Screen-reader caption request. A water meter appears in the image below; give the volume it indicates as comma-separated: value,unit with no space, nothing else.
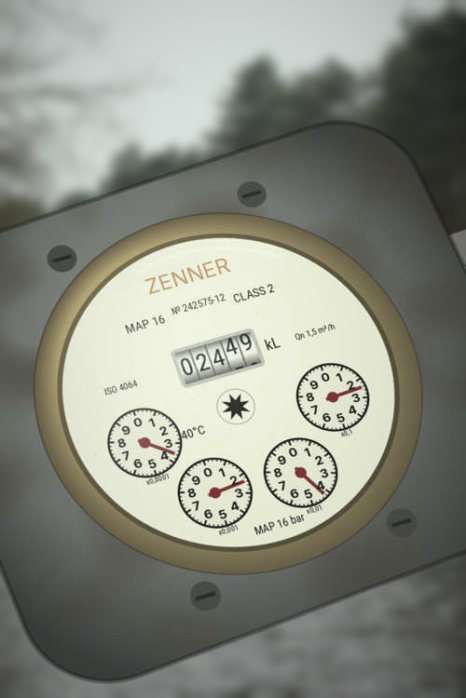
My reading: 2449.2423,kL
